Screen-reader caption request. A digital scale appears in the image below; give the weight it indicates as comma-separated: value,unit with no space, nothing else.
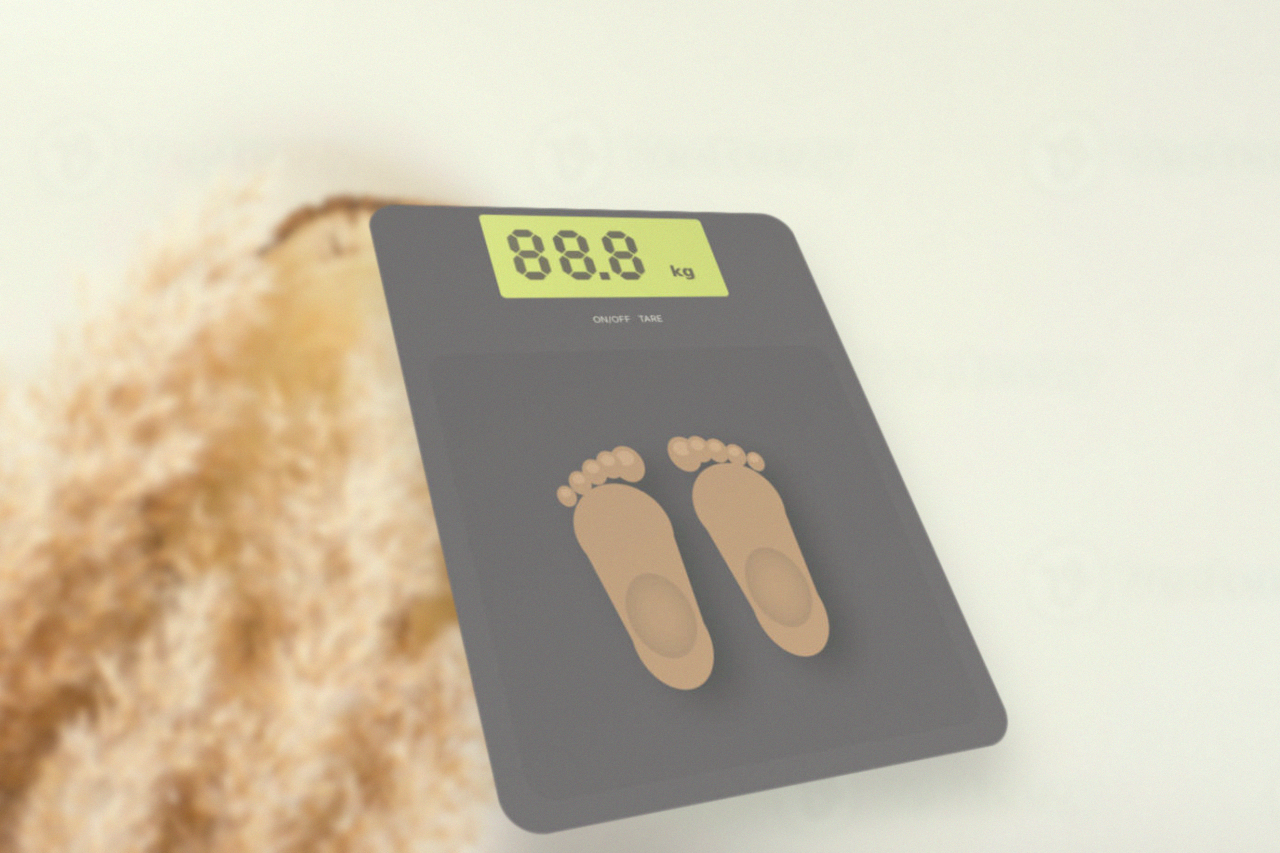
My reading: 88.8,kg
